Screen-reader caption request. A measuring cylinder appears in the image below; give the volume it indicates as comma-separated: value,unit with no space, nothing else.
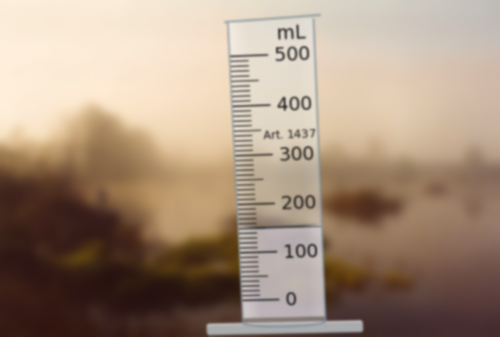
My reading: 150,mL
